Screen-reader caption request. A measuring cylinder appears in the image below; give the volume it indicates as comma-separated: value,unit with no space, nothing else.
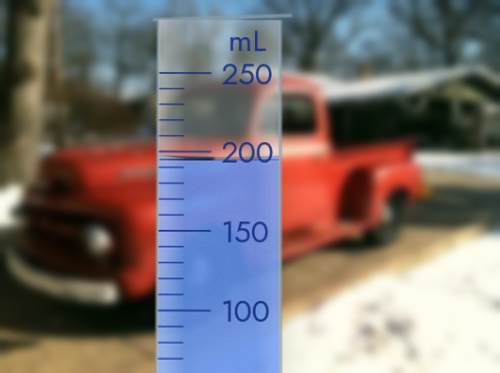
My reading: 195,mL
